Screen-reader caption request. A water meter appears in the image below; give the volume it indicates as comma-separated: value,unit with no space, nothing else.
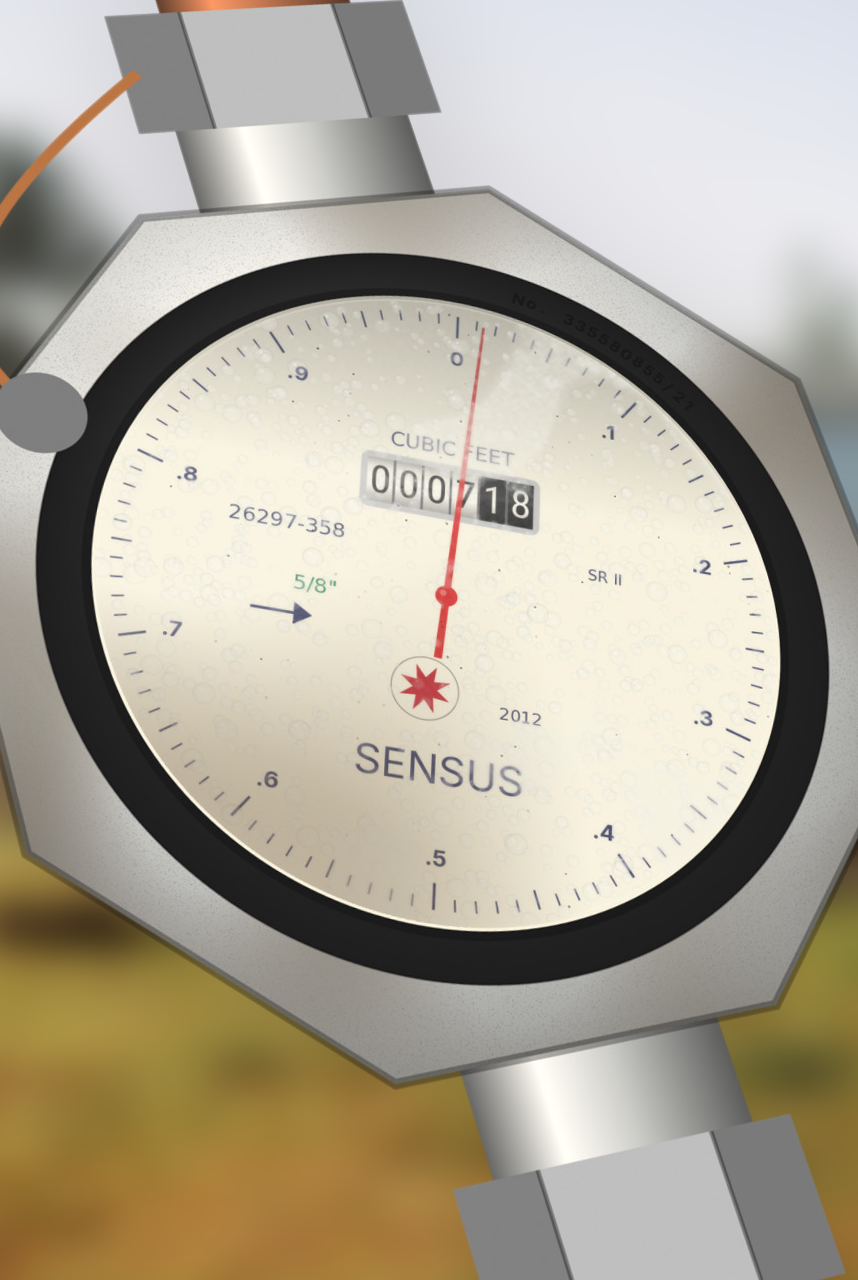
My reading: 718.01,ft³
